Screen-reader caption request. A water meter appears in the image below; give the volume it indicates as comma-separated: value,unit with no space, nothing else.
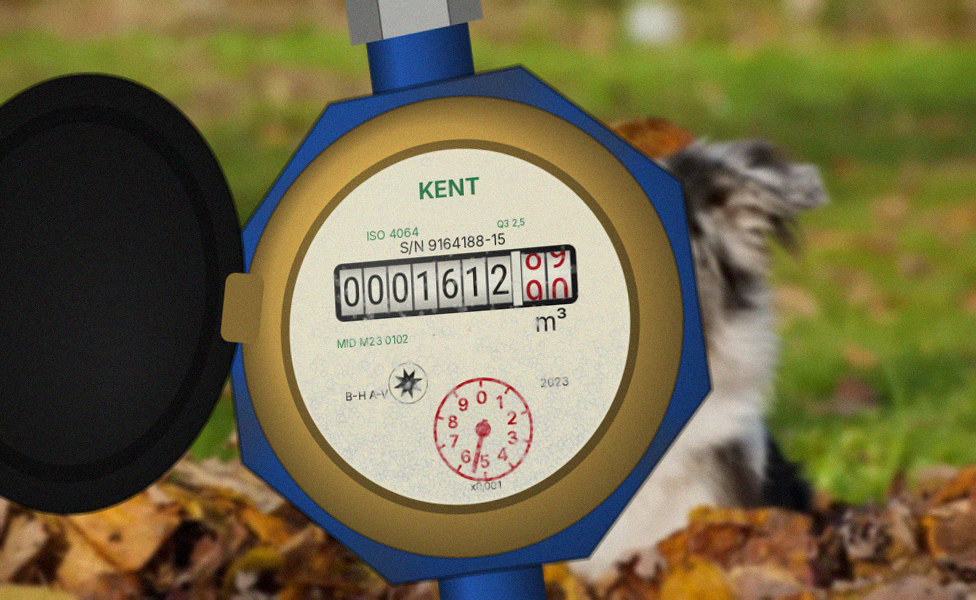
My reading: 1612.895,m³
